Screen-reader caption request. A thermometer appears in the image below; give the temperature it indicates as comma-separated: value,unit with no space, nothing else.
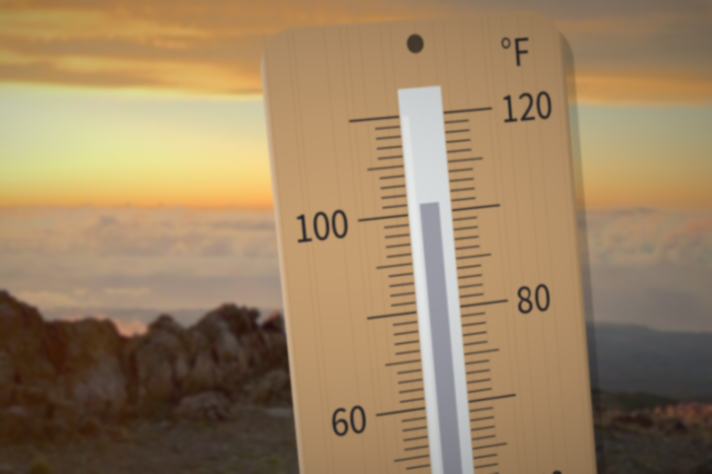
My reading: 102,°F
